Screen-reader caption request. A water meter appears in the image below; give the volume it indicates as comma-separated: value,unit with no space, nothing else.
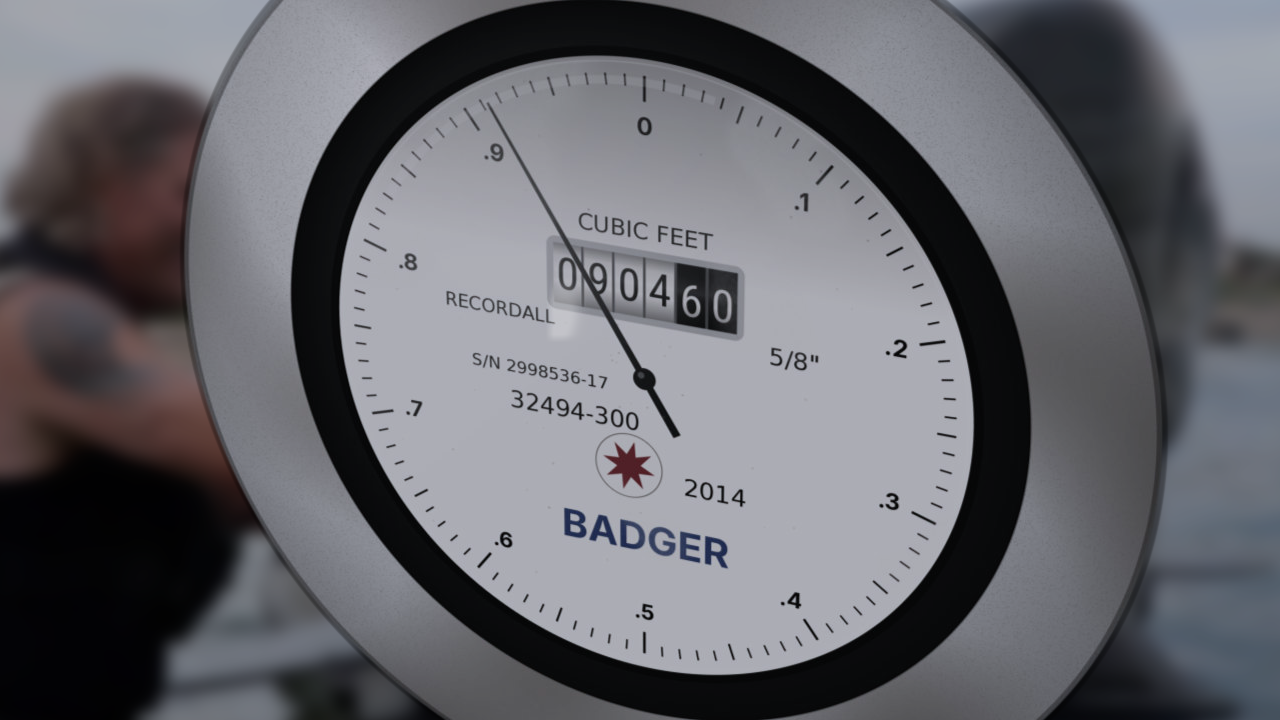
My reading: 90459.91,ft³
